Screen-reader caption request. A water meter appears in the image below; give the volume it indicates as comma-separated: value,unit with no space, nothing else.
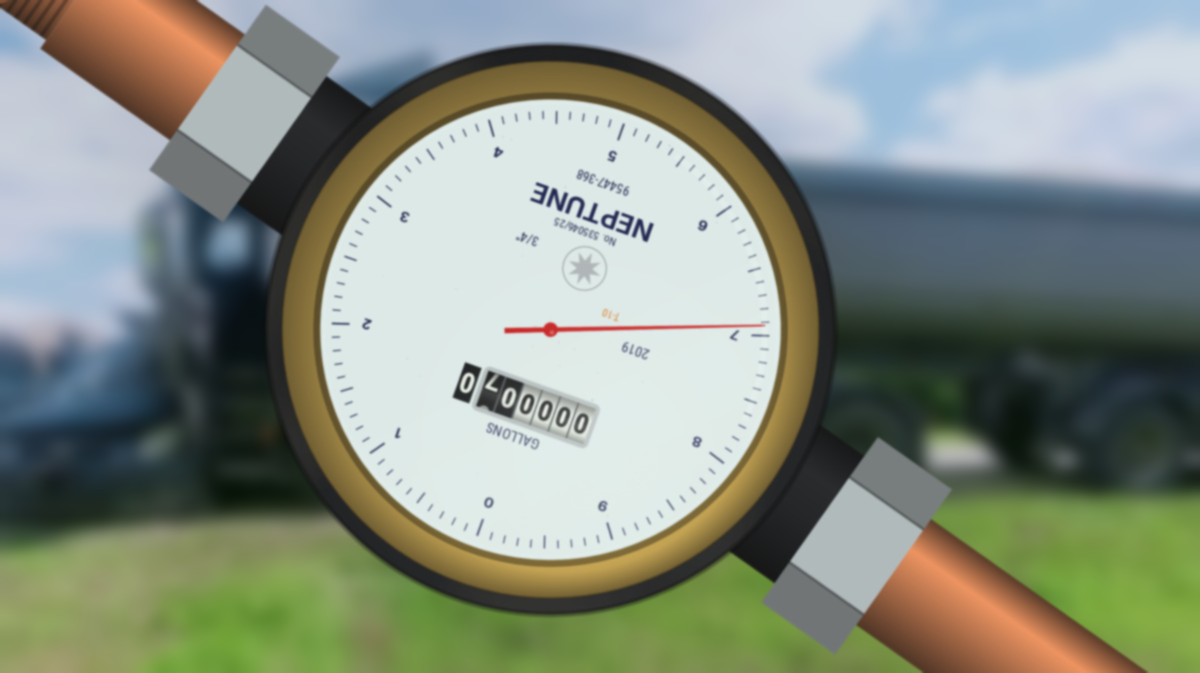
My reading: 66.9,gal
